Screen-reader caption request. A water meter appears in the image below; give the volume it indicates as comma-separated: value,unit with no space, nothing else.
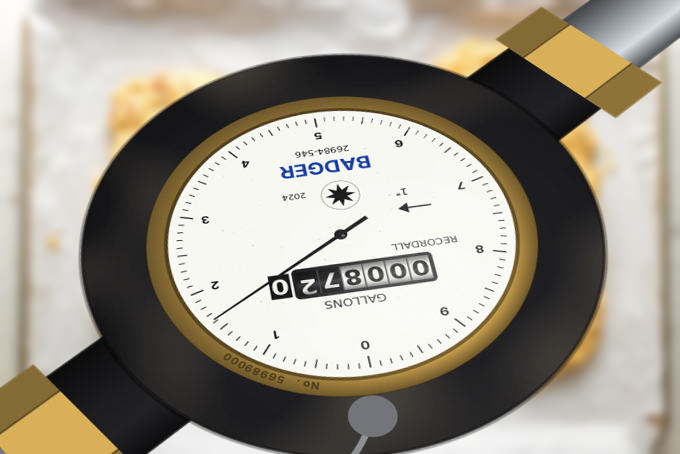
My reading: 8721.6,gal
